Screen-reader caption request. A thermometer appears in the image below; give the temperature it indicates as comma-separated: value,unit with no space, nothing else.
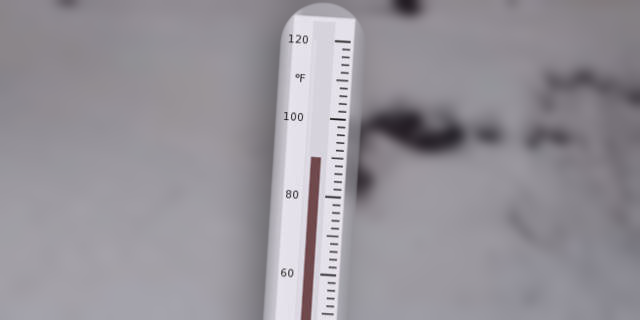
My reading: 90,°F
